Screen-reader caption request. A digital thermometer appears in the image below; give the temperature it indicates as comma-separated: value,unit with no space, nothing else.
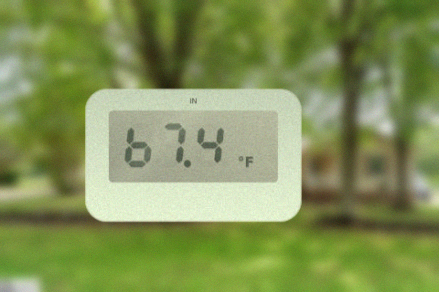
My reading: 67.4,°F
